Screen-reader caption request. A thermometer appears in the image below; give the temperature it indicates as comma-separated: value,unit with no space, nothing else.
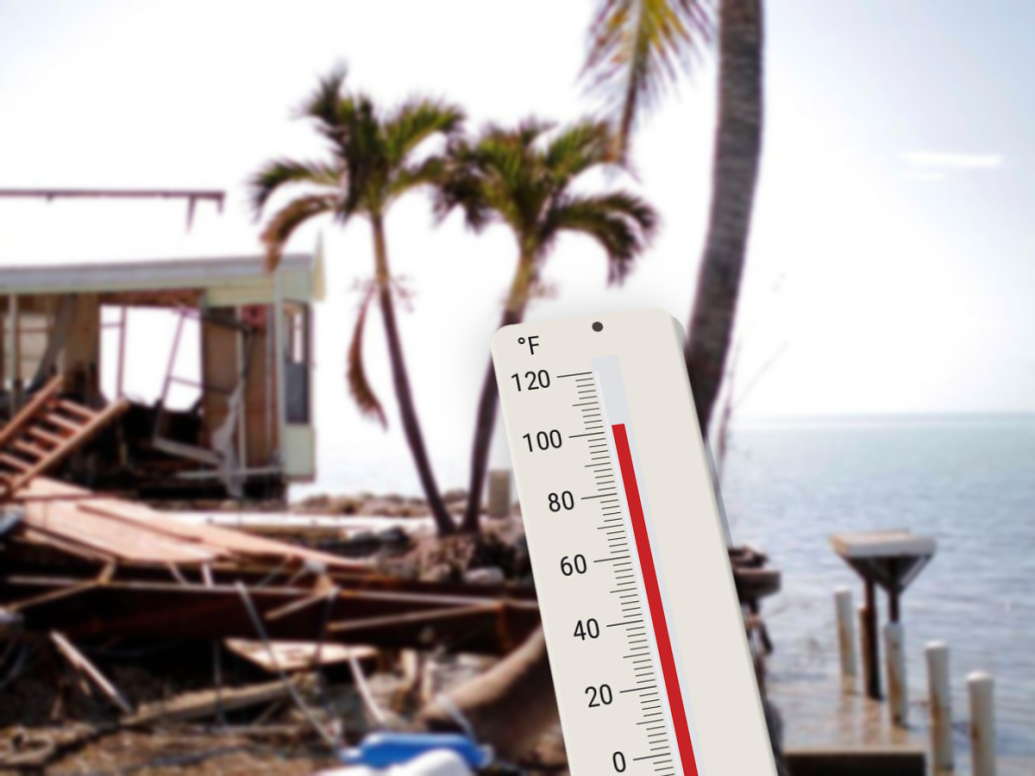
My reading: 102,°F
